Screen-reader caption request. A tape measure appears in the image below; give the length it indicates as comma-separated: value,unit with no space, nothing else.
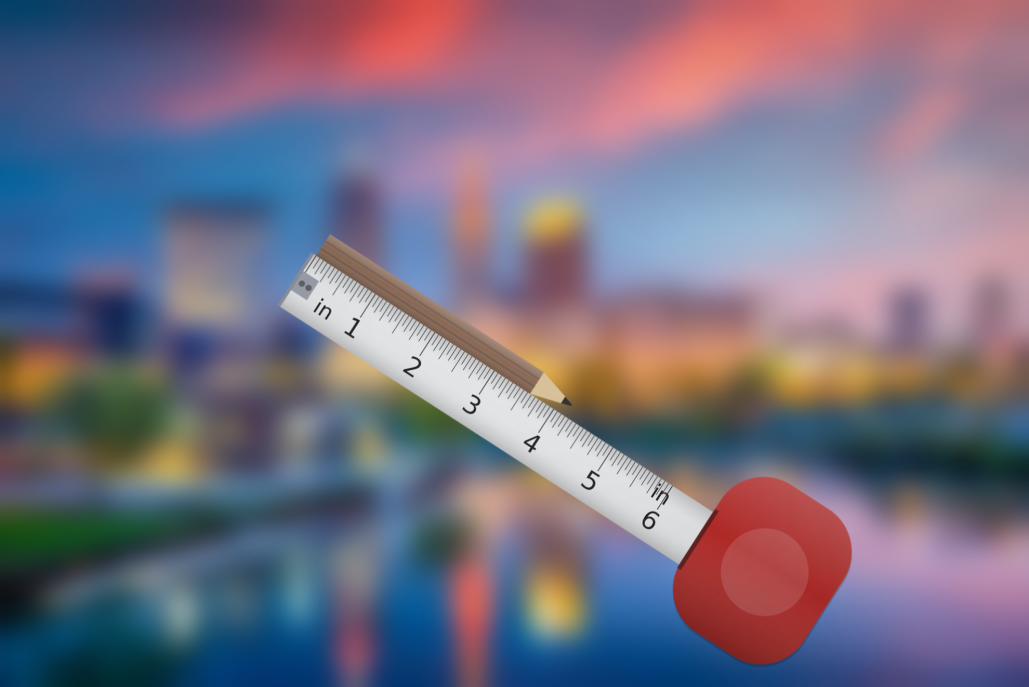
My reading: 4.1875,in
